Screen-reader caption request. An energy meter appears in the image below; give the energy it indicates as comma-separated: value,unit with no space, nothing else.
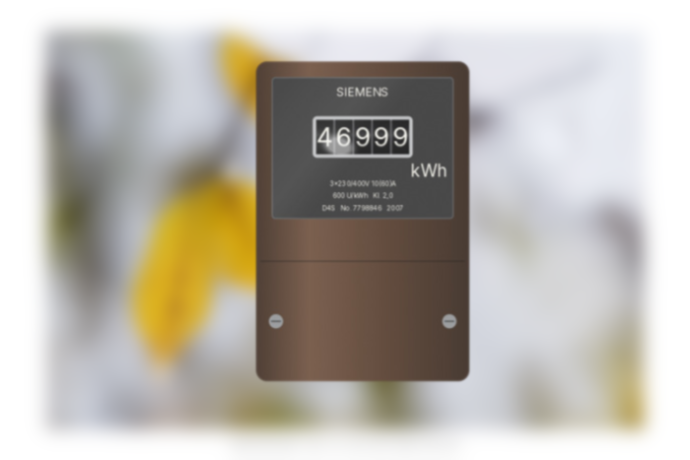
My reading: 46999,kWh
